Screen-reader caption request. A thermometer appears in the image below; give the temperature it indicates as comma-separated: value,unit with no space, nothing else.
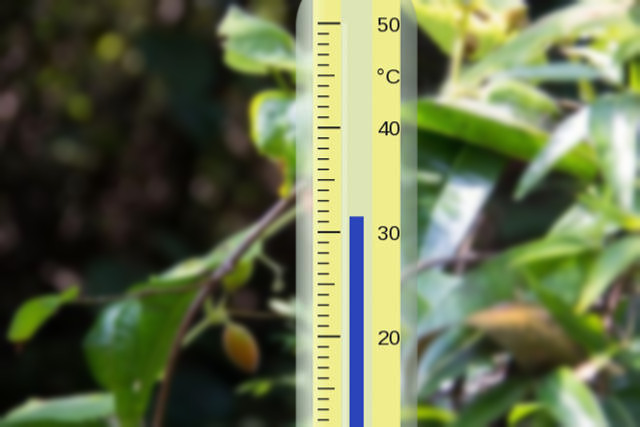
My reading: 31.5,°C
